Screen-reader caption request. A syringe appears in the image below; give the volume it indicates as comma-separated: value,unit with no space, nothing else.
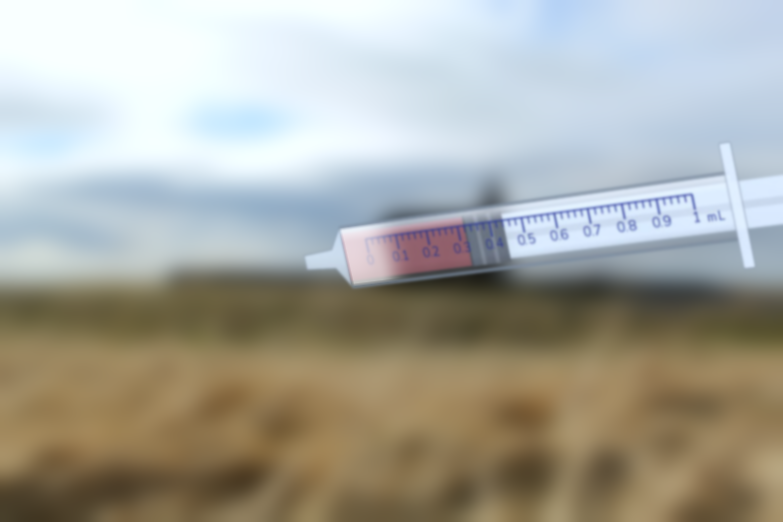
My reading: 0.32,mL
